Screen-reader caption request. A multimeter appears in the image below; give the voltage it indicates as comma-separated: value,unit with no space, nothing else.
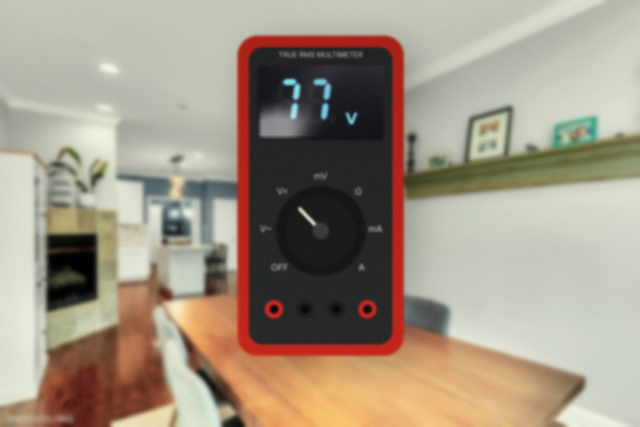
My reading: 77,V
